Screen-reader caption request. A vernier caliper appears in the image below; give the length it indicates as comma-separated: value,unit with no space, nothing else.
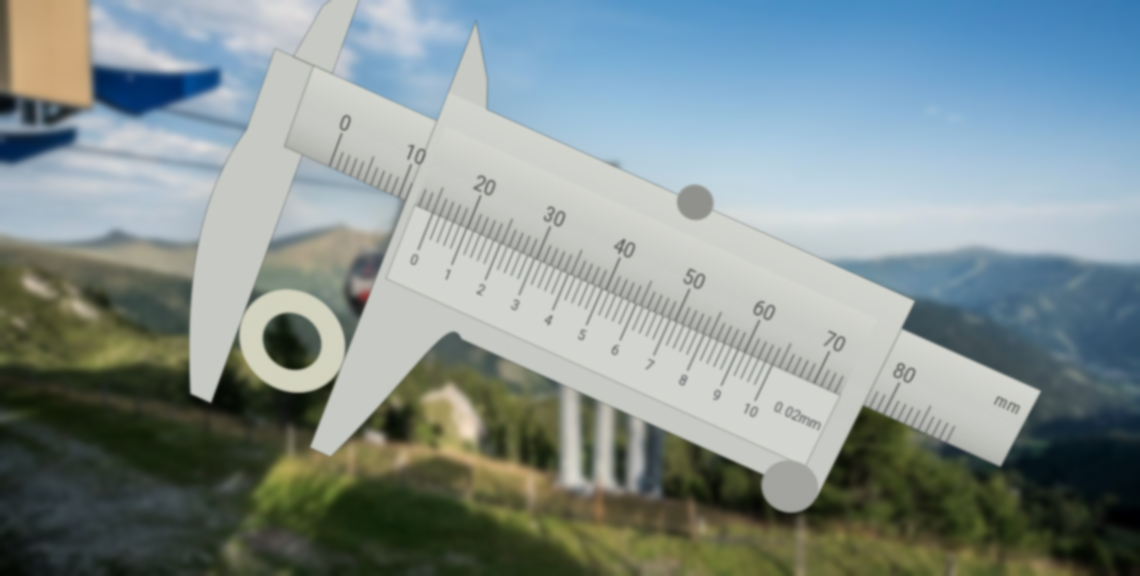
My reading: 15.0,mm
